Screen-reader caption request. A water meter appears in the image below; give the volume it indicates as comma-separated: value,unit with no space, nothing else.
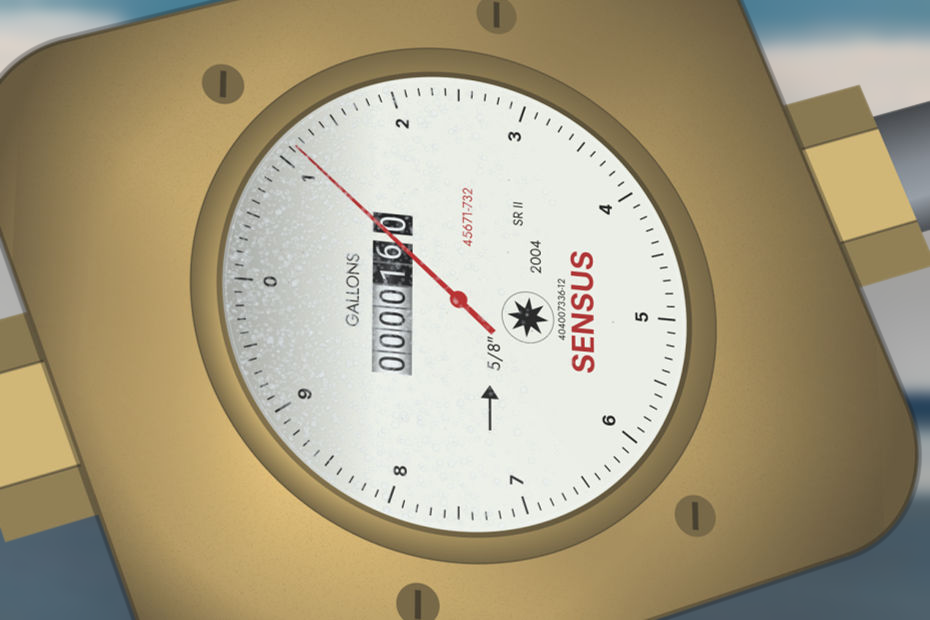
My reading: 161.1,gal
